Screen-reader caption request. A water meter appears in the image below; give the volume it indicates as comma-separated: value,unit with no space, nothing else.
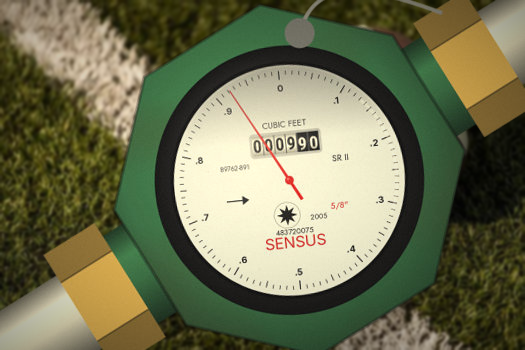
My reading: 989.92,ft³
